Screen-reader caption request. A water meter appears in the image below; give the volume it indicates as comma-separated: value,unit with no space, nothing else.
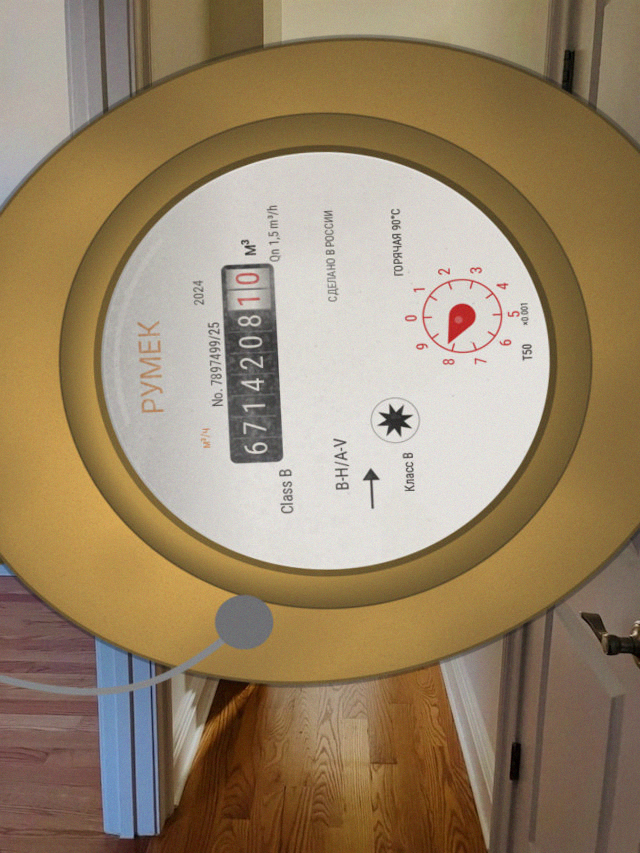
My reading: 6714208.108,m³
